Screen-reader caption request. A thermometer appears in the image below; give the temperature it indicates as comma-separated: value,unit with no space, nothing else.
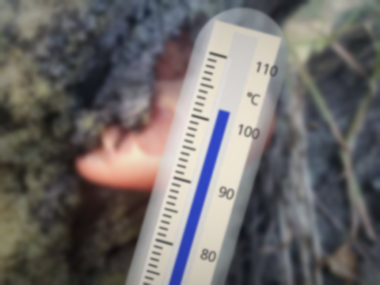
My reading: 102,°C
